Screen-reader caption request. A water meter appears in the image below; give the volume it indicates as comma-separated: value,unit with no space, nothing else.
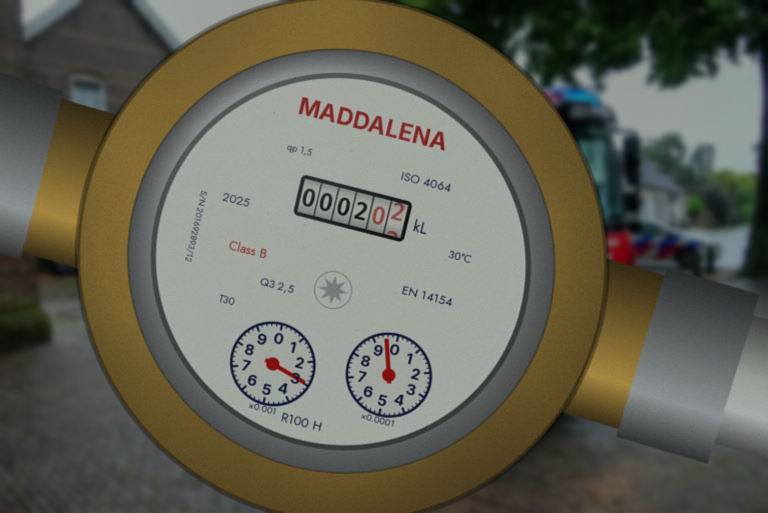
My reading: 2.0229,kL
